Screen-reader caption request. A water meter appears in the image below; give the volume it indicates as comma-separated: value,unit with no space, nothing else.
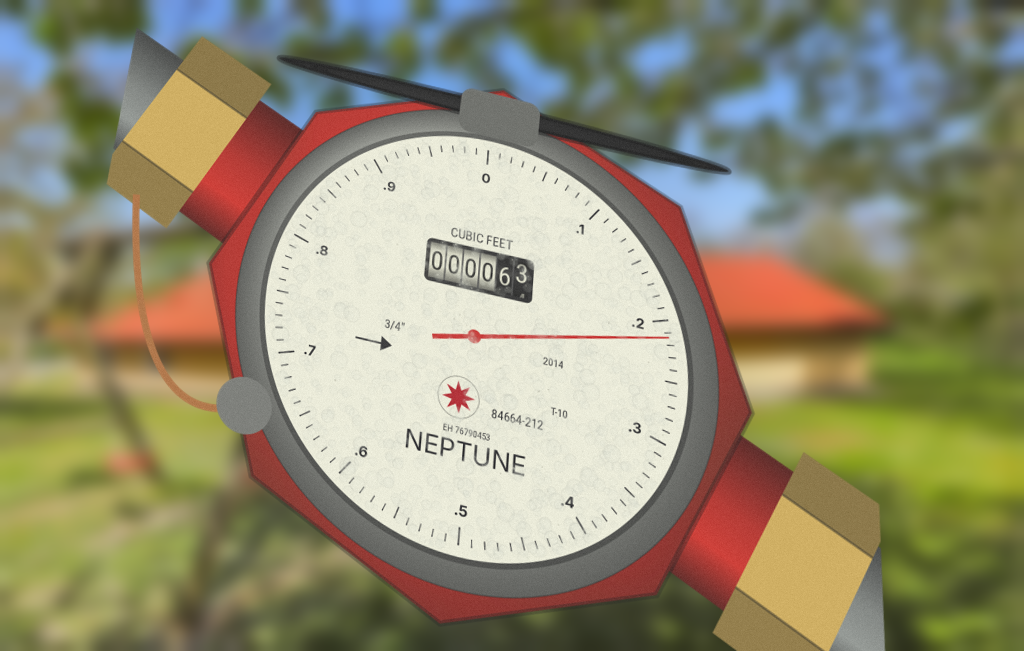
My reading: 63.21,ft³
